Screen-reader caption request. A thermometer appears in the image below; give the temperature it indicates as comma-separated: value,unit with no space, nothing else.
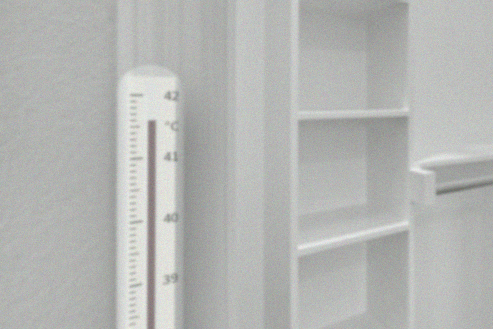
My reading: 41.6,°C
